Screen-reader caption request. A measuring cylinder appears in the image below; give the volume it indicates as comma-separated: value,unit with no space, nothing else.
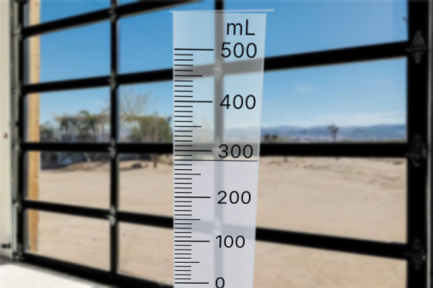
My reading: 280,mL
